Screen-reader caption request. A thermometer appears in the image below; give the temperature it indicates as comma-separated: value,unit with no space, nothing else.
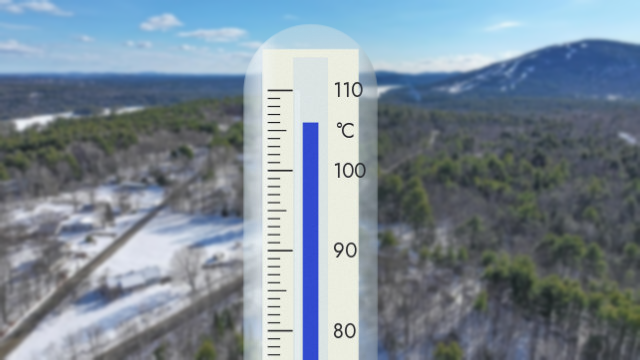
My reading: 106,°C
